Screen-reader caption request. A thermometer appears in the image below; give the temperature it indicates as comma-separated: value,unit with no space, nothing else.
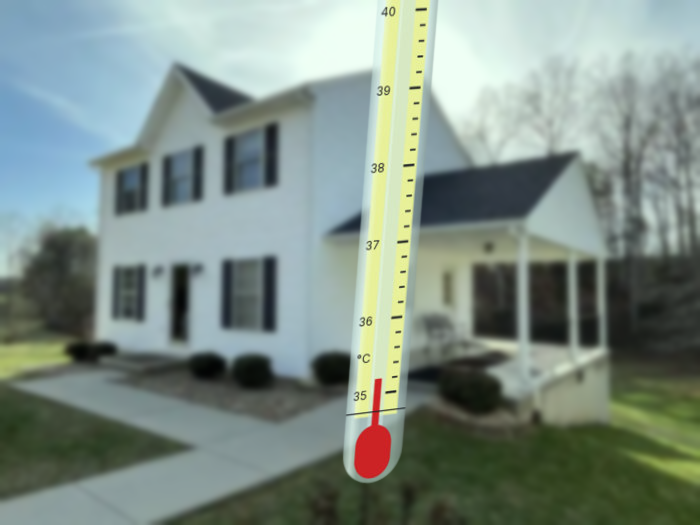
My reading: 35.2,°C
